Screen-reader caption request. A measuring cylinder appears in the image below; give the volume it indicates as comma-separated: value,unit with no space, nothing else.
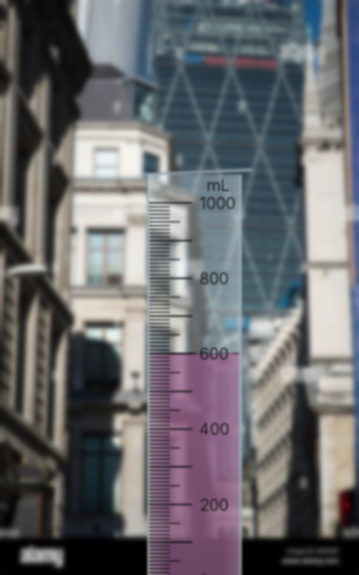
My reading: 600,mL
